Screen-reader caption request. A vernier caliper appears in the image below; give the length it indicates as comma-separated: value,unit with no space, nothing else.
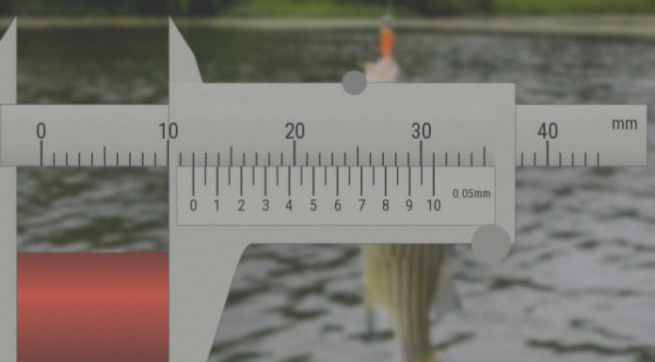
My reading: 12.0,mm
